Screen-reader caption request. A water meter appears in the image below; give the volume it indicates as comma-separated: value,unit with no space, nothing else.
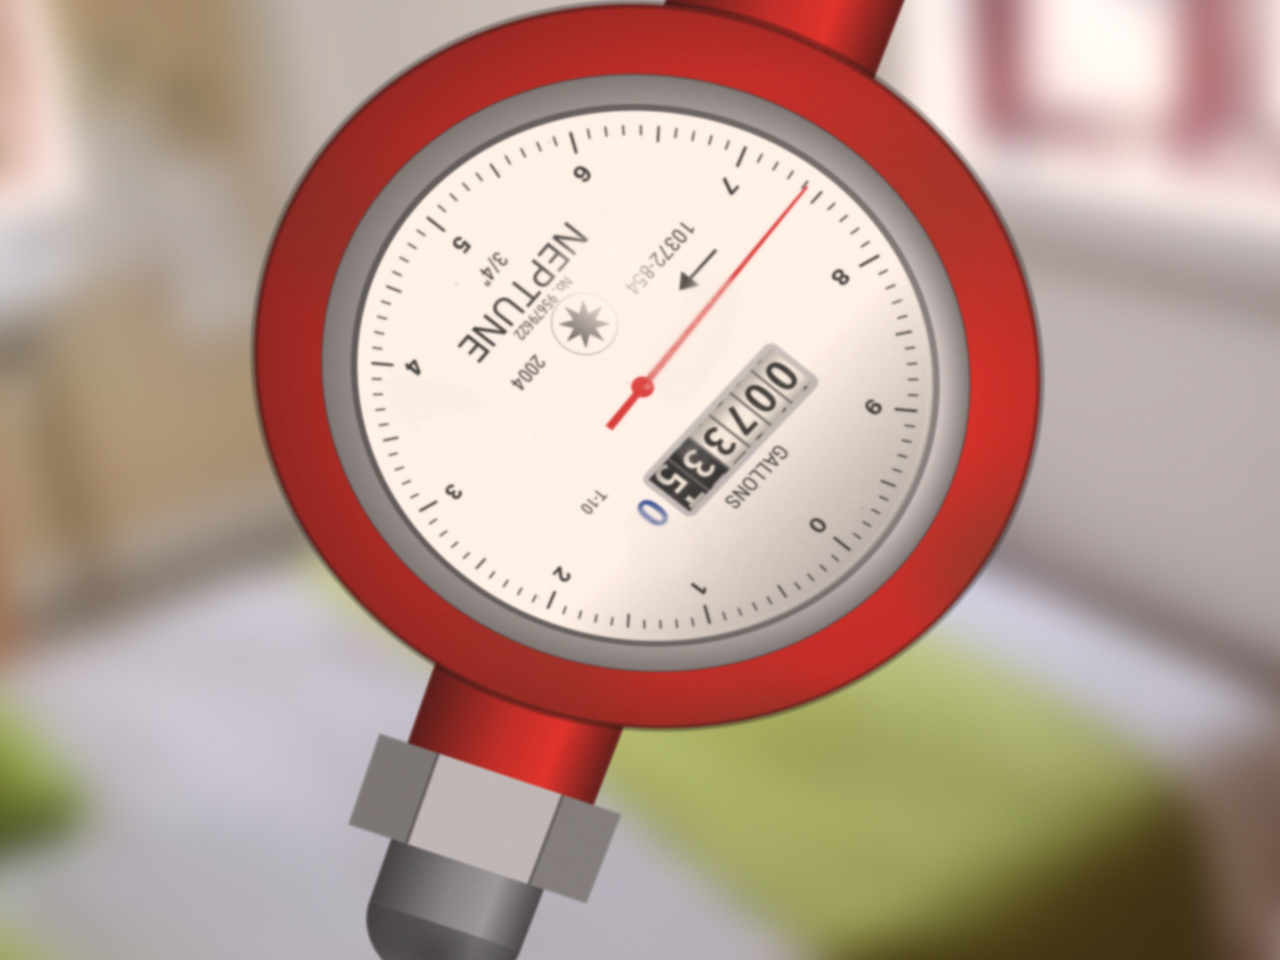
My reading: 73347.4,gal
